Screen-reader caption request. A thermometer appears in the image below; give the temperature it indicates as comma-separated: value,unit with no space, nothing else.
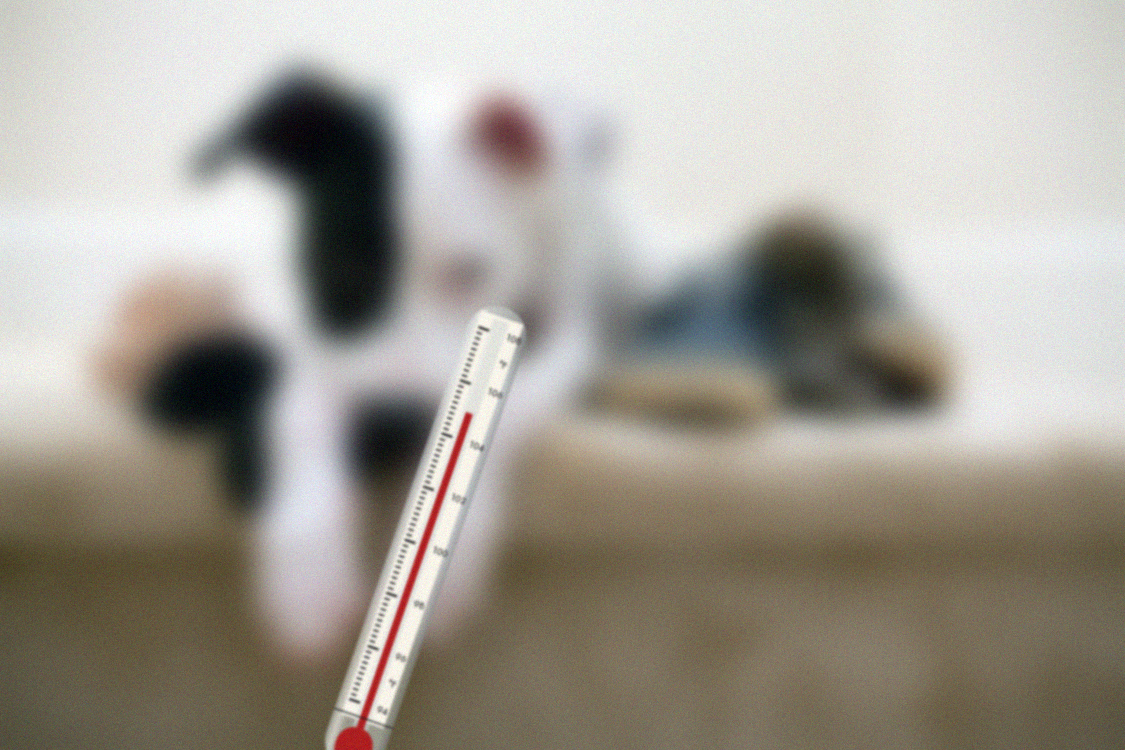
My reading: 105,°F
